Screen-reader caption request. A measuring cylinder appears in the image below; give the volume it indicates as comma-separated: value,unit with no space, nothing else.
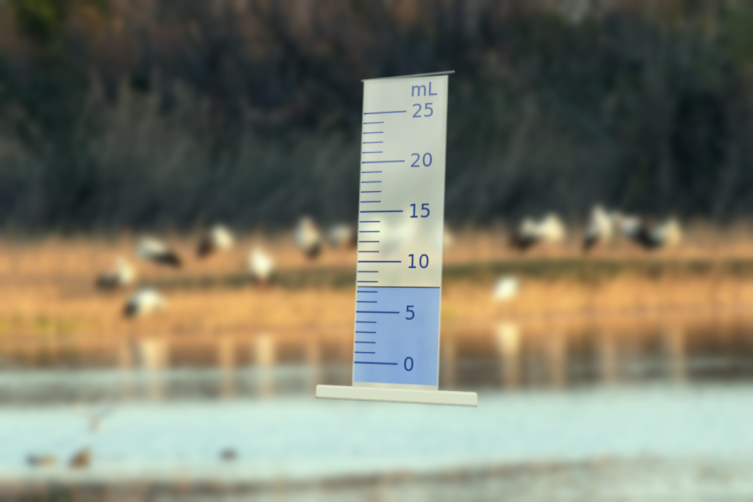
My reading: 7.5,mL
